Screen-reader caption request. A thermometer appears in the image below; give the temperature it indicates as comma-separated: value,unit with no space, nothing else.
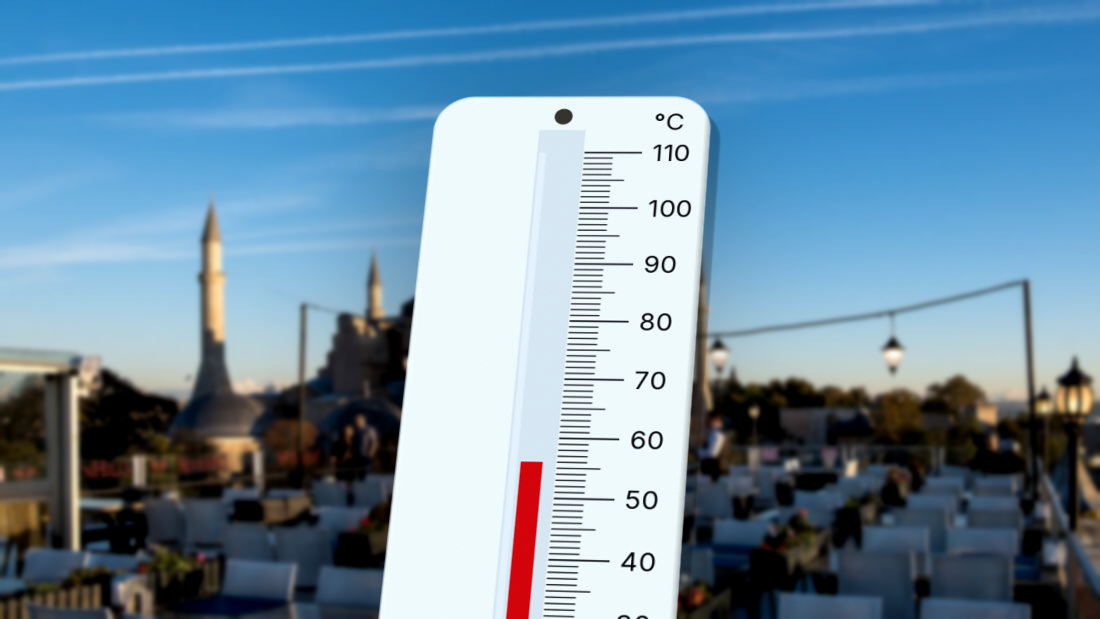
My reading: 56,°C
